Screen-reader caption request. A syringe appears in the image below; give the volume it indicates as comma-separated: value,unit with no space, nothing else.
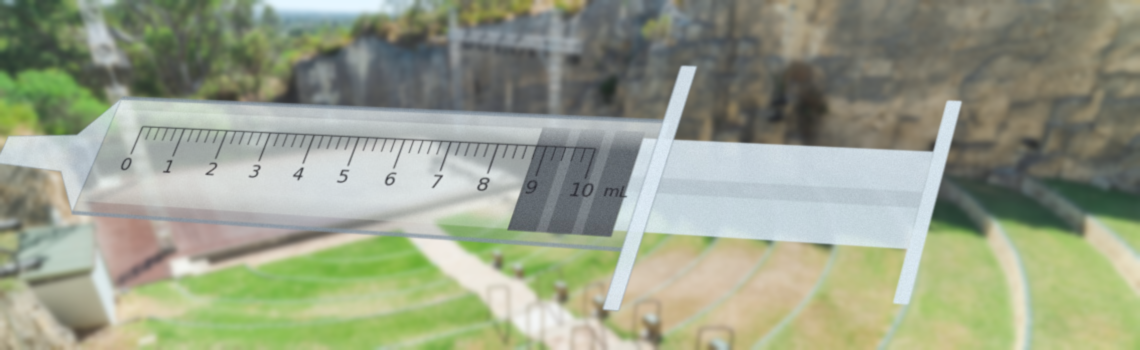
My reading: 8.8,mL
